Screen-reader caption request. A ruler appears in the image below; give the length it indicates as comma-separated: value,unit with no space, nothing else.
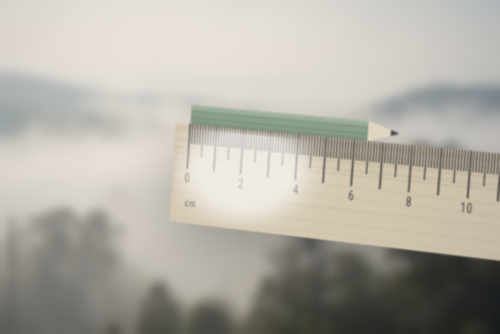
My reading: 7.5,cm
